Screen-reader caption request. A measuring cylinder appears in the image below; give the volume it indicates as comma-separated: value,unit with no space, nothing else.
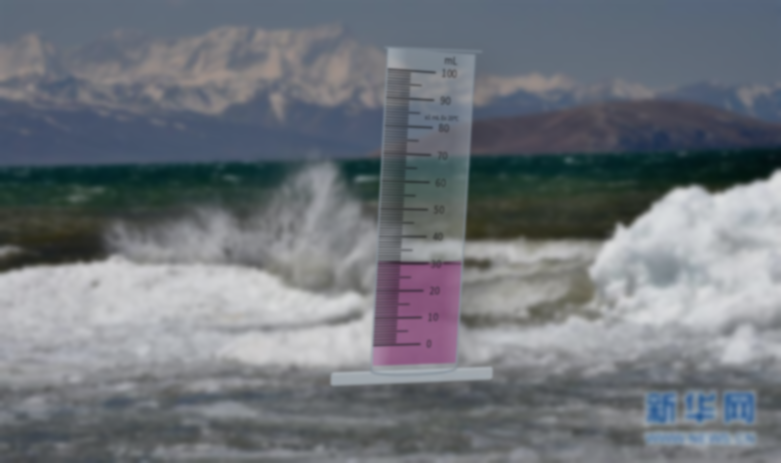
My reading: 30,mL
